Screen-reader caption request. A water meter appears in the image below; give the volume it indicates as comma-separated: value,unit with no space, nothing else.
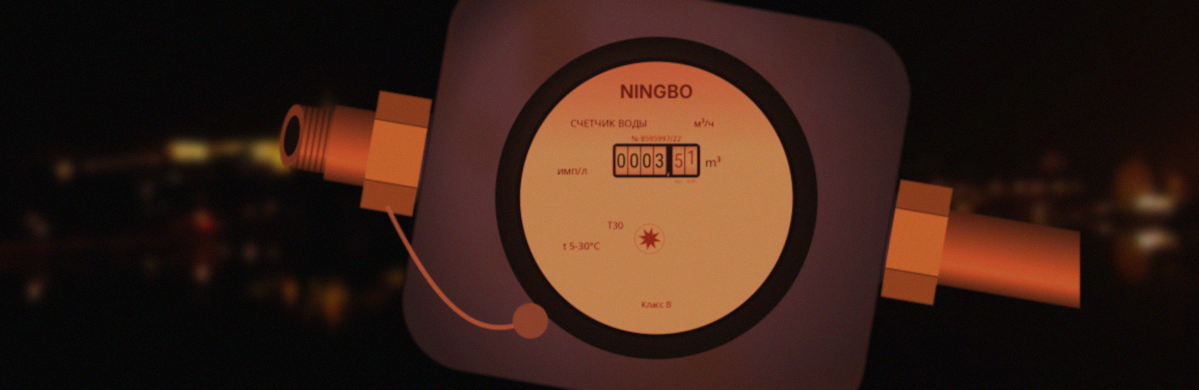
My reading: 3.51,m³
